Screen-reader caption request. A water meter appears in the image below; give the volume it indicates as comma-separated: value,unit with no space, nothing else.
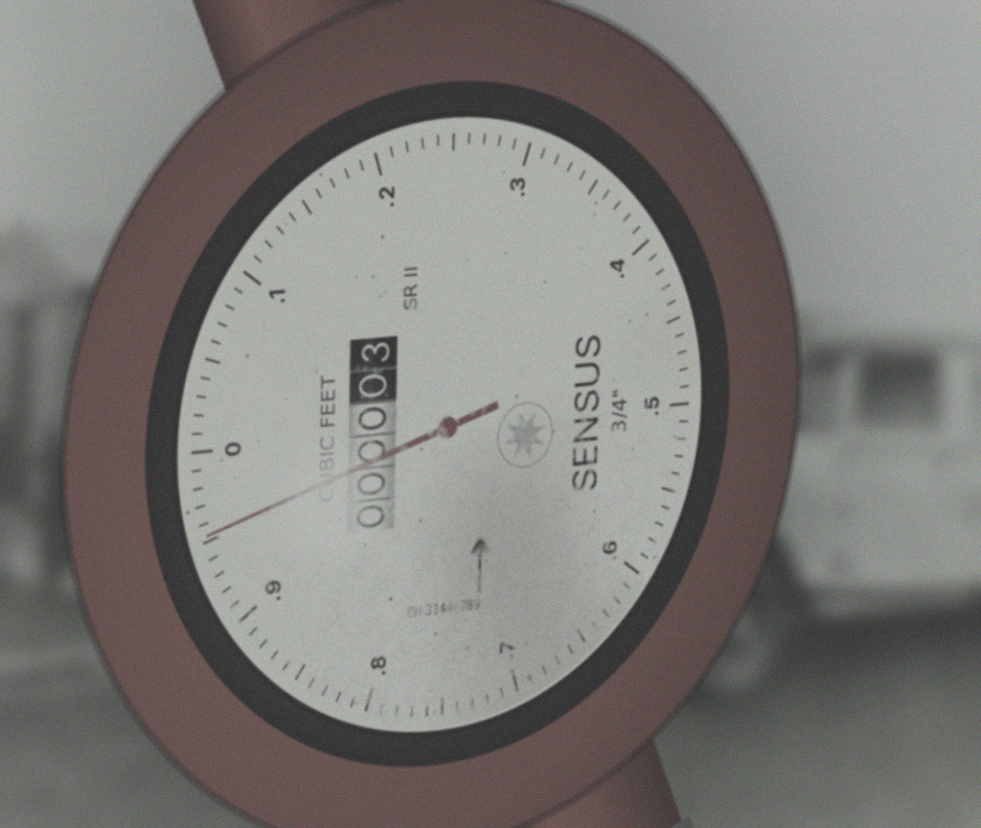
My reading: 2.95,ft³
